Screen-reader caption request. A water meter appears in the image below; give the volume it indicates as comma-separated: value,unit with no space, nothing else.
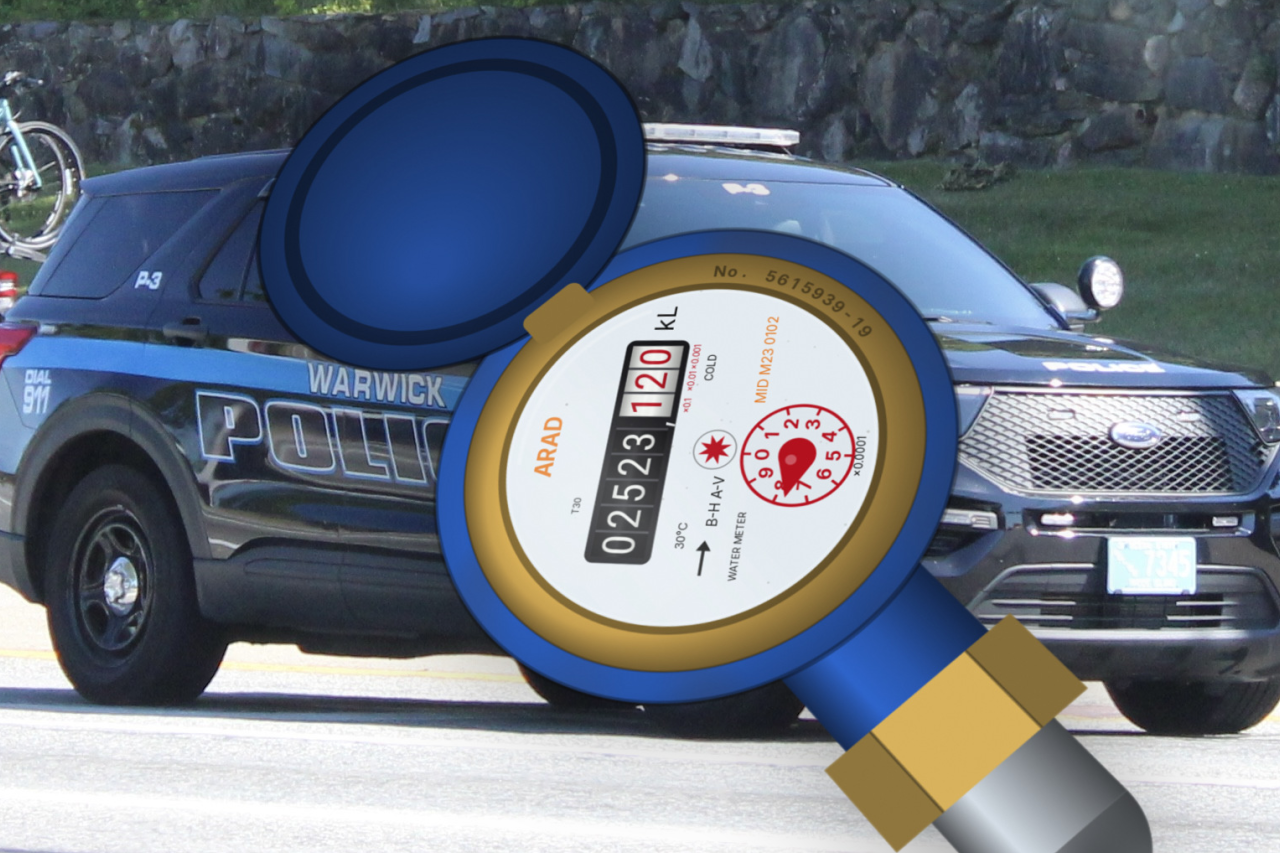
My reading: 2523.1207,kL
